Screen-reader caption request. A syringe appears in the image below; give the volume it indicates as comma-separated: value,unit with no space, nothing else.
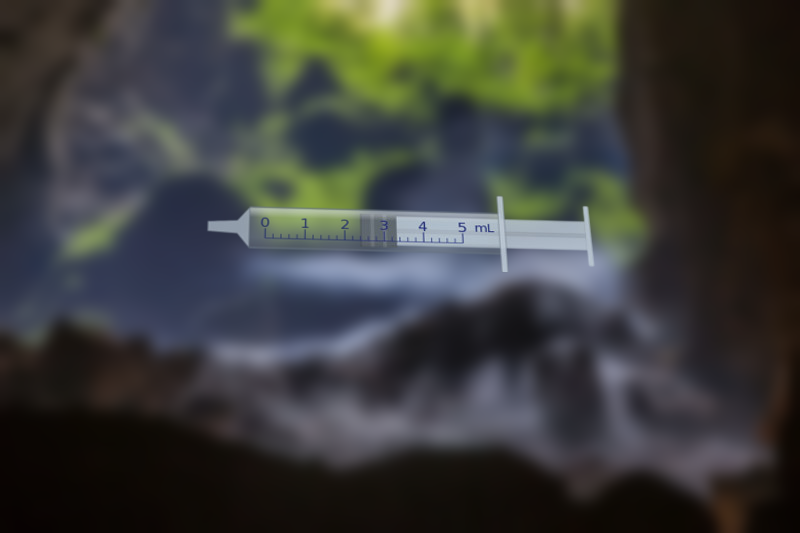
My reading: 2.4,mL
